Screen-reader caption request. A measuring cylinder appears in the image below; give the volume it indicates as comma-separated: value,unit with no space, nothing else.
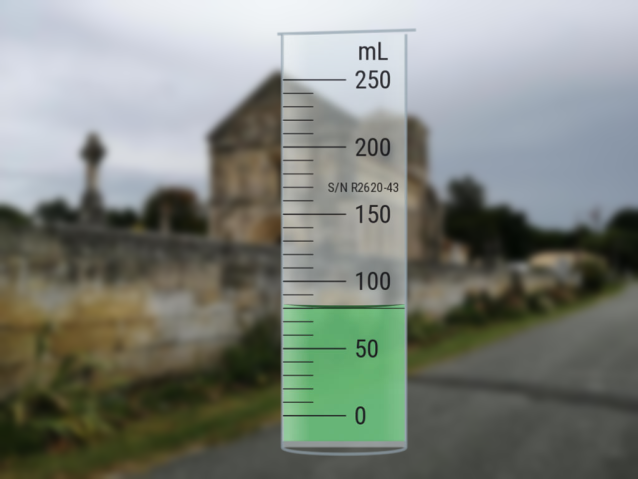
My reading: 80,mL
